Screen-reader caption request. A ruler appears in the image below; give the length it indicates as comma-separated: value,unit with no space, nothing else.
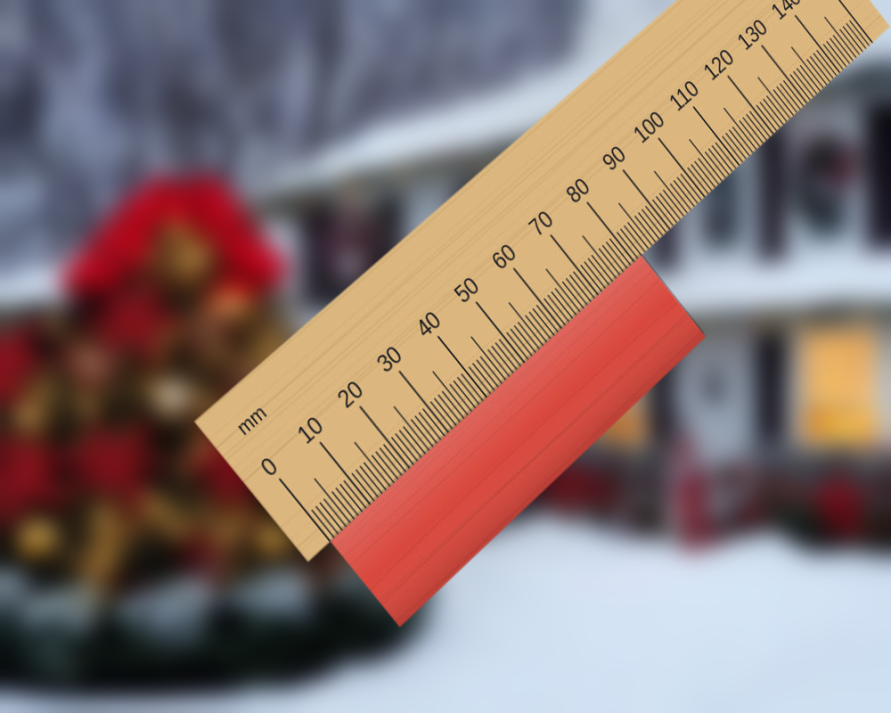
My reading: 82,mm
